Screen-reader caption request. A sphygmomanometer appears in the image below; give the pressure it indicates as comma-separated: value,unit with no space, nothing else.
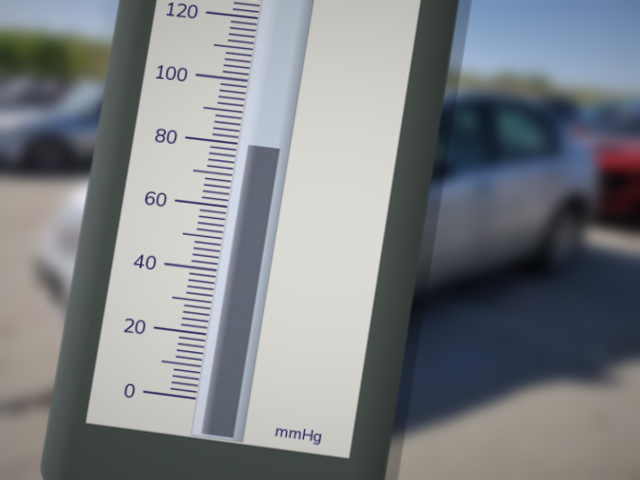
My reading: 80,mmHg
